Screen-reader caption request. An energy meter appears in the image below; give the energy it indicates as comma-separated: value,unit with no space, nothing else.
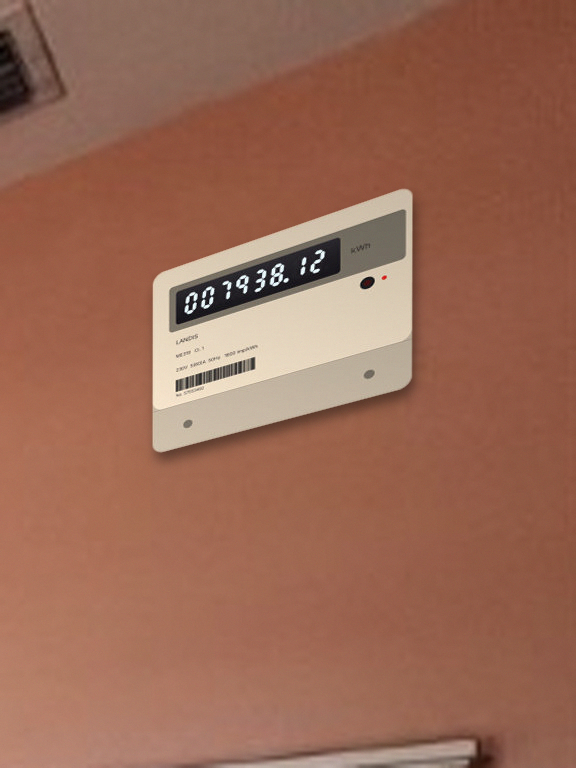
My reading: 7938.12,kWh
